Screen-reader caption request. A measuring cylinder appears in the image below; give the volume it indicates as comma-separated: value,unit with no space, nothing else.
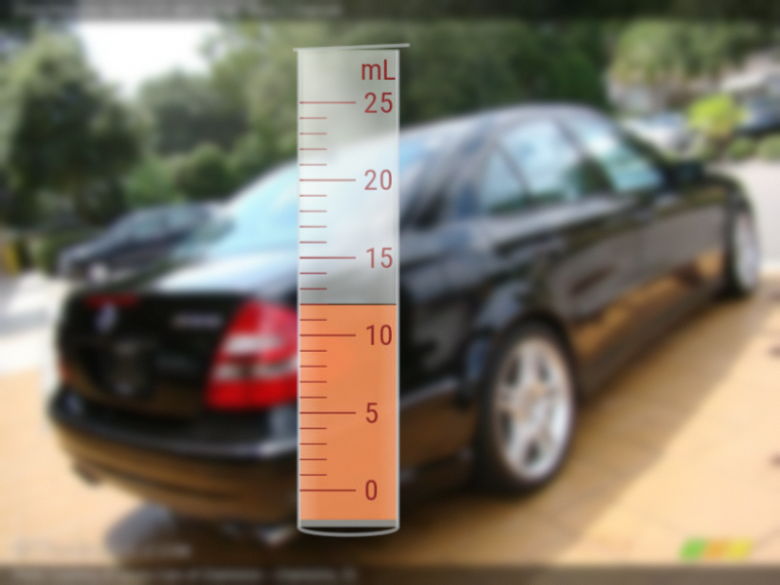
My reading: 12,mL
